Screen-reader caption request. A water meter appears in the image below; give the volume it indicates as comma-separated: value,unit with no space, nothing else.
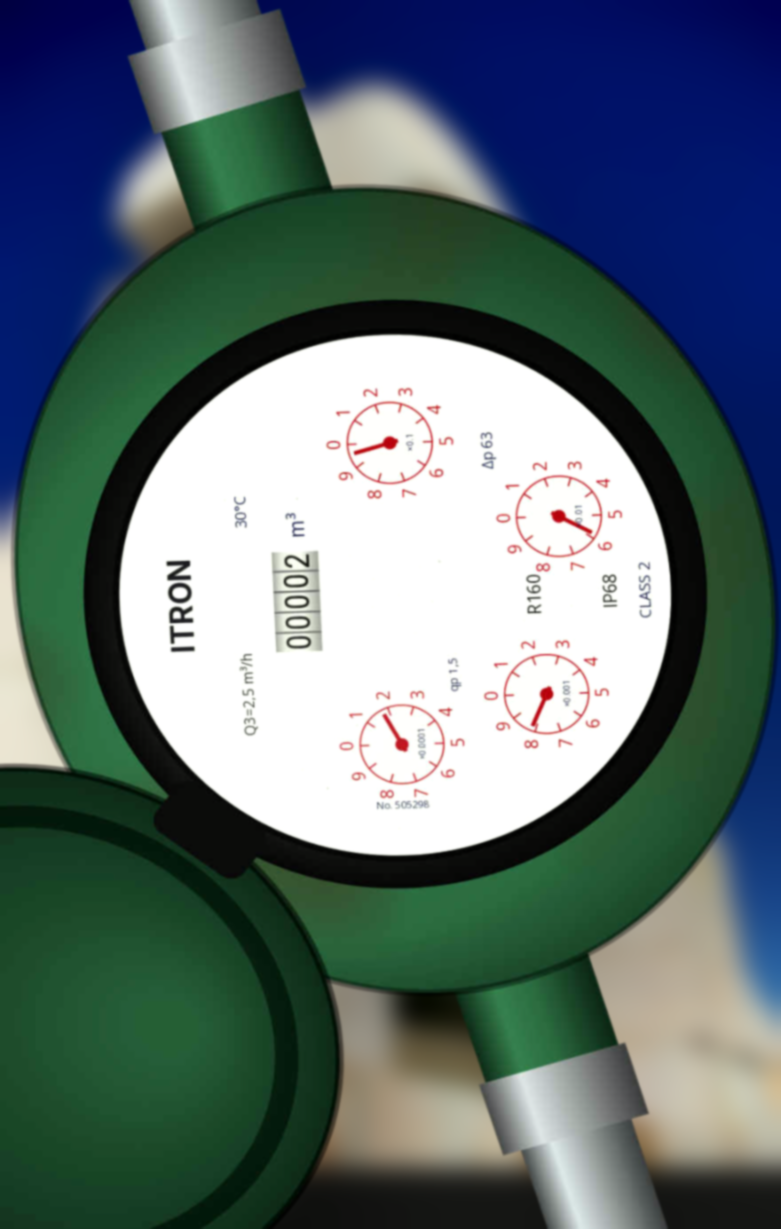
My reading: 1.9581,m³
